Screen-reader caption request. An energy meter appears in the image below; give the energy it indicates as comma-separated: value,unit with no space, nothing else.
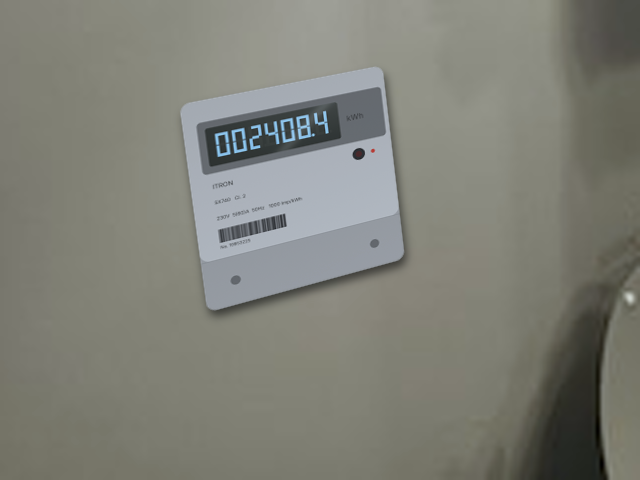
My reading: 2408.4,kWh
